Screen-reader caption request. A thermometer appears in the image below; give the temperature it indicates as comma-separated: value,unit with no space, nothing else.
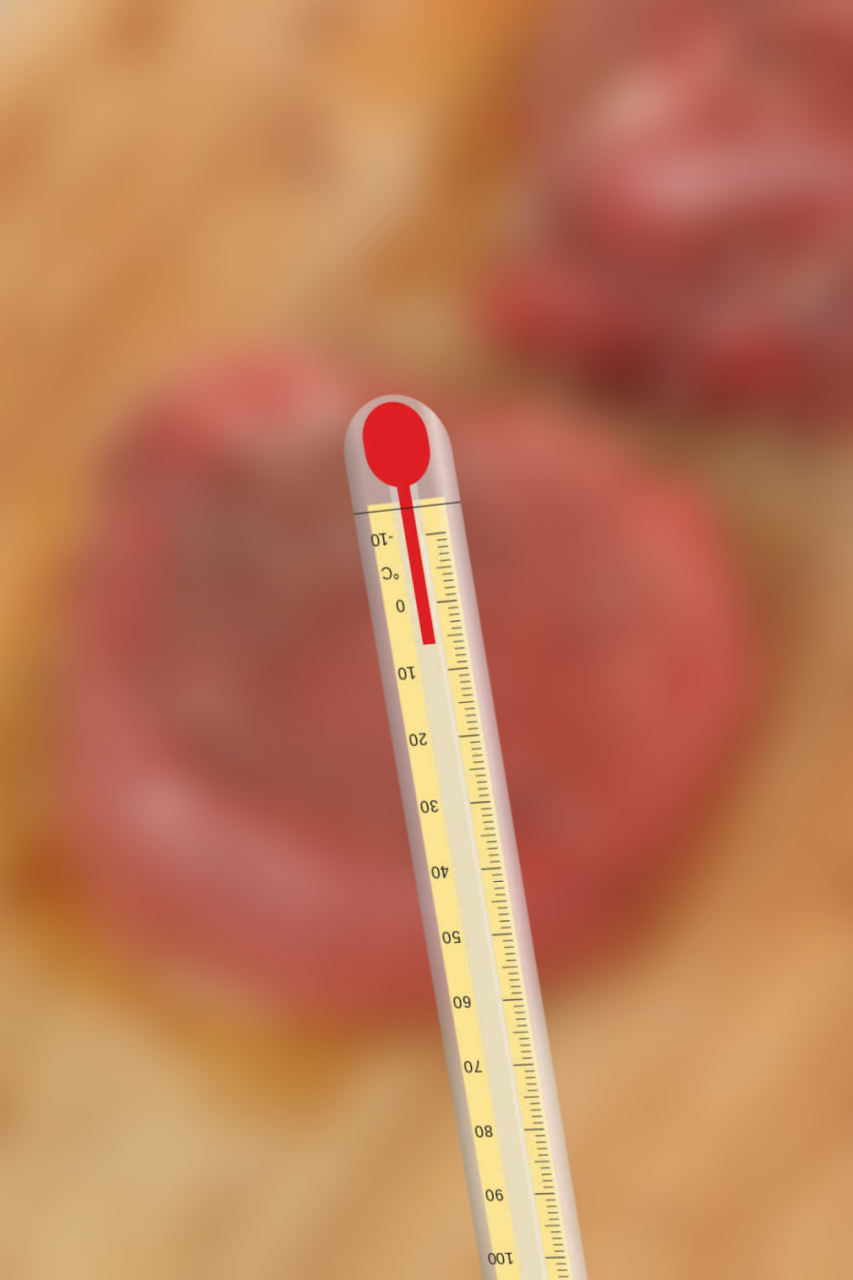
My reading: 6,°C
